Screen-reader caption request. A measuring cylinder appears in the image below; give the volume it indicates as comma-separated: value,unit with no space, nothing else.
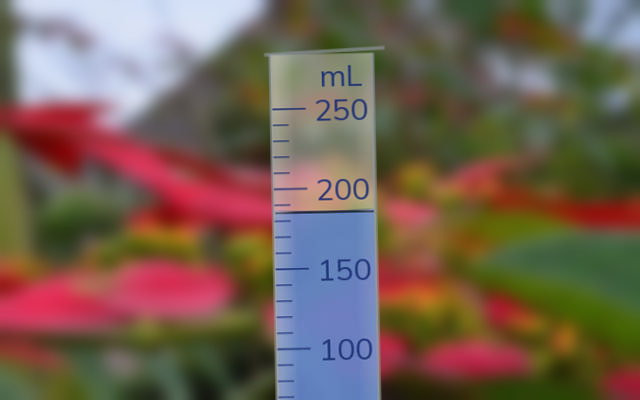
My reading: 185,mL
